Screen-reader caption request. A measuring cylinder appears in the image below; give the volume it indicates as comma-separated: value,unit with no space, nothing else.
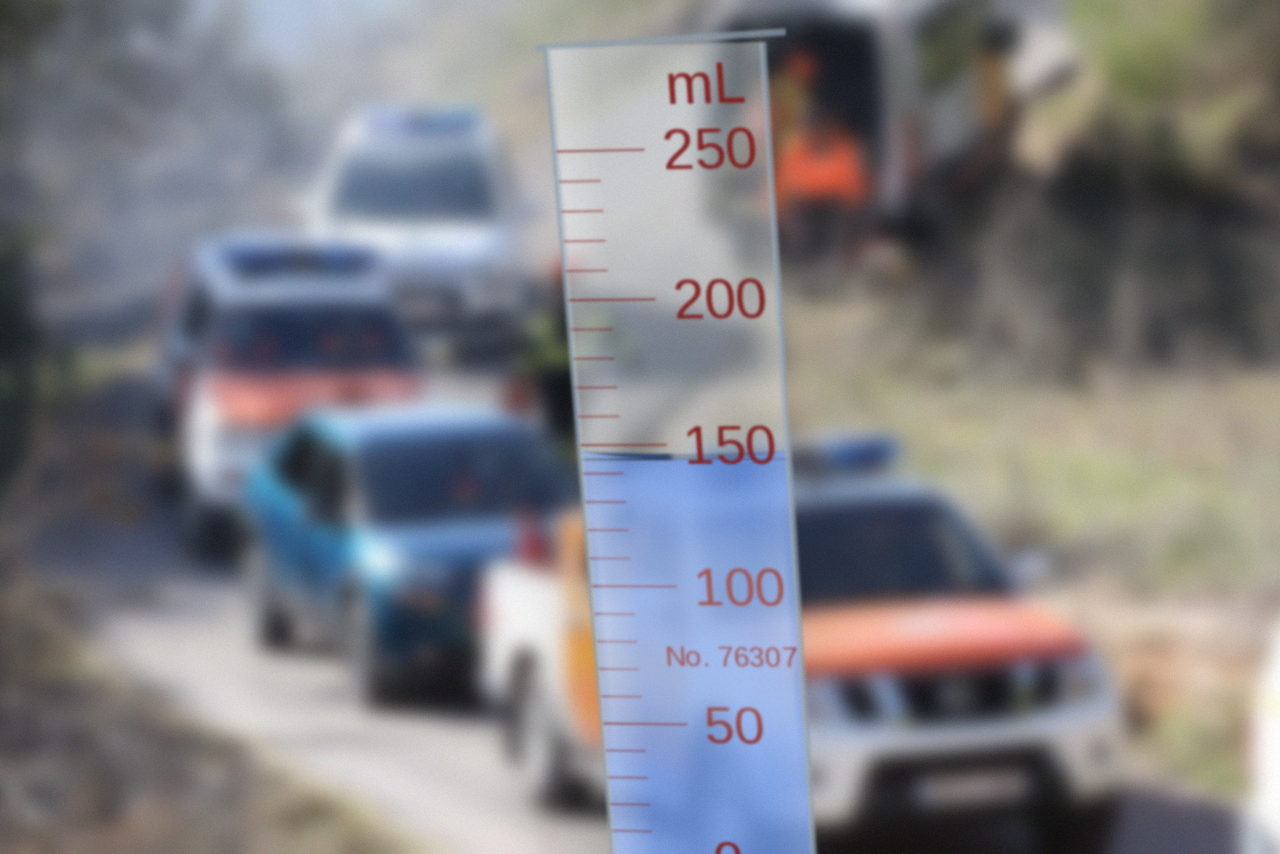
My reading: 145,mL
